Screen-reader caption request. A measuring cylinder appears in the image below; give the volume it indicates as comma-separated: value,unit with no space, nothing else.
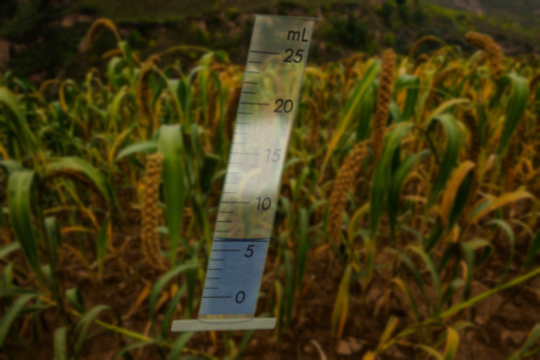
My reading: 6,mL
